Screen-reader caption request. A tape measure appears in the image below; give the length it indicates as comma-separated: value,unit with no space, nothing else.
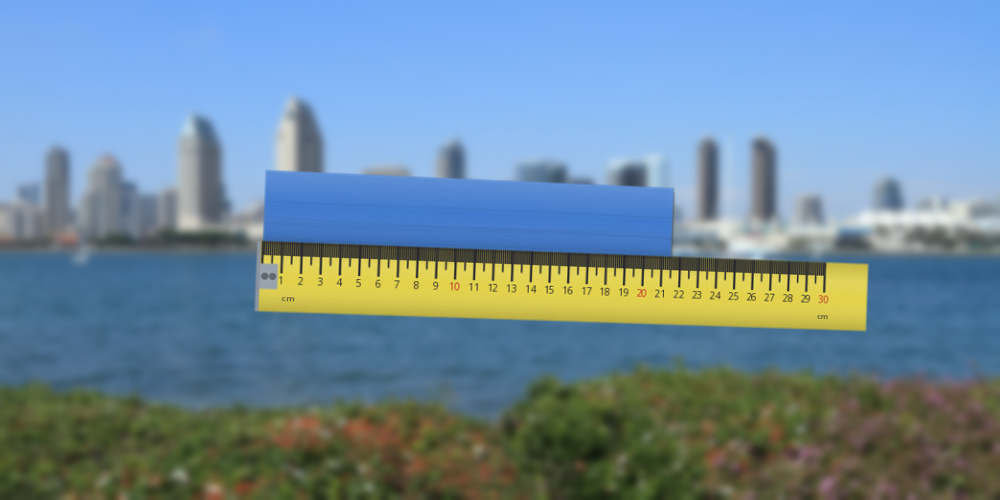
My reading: 21.5,cm
